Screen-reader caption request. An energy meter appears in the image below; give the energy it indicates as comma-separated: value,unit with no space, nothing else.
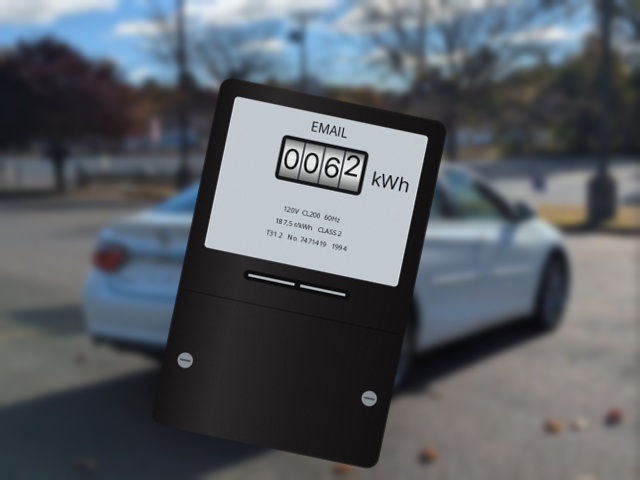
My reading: 62,kWh
